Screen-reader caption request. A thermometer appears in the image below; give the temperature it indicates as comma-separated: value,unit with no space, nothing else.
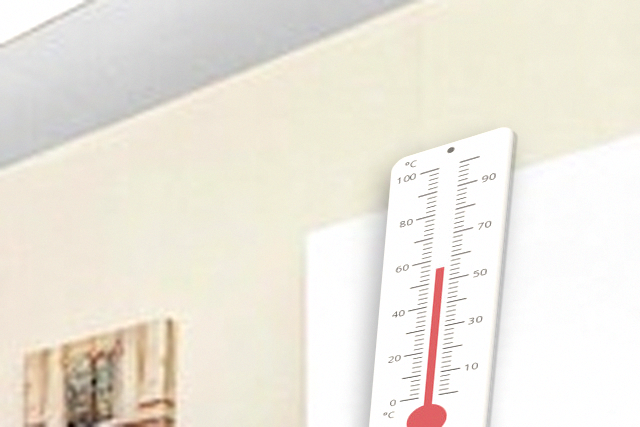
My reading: 56,°C
